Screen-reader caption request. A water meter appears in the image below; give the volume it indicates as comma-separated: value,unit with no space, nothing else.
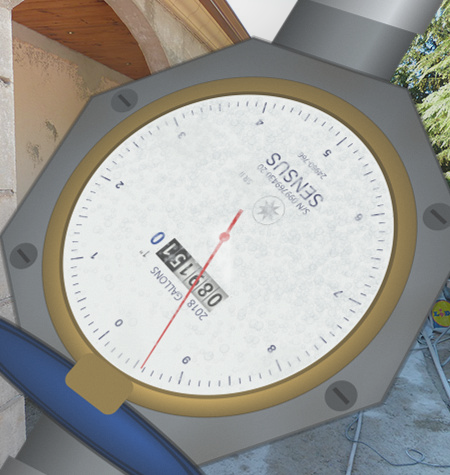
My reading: 891509.4,gal
